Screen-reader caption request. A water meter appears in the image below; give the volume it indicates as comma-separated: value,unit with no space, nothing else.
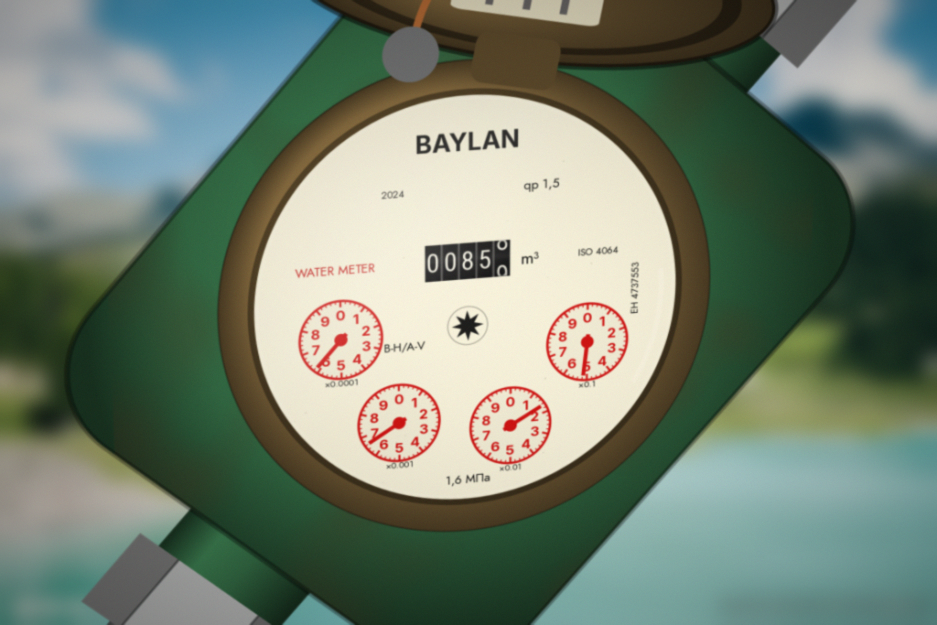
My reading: 858.5166,m³
